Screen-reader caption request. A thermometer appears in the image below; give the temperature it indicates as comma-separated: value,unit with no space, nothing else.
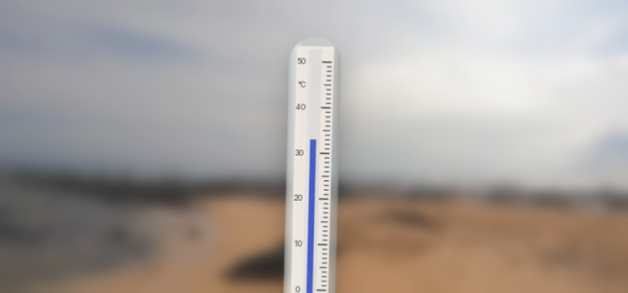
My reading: 33,°C
